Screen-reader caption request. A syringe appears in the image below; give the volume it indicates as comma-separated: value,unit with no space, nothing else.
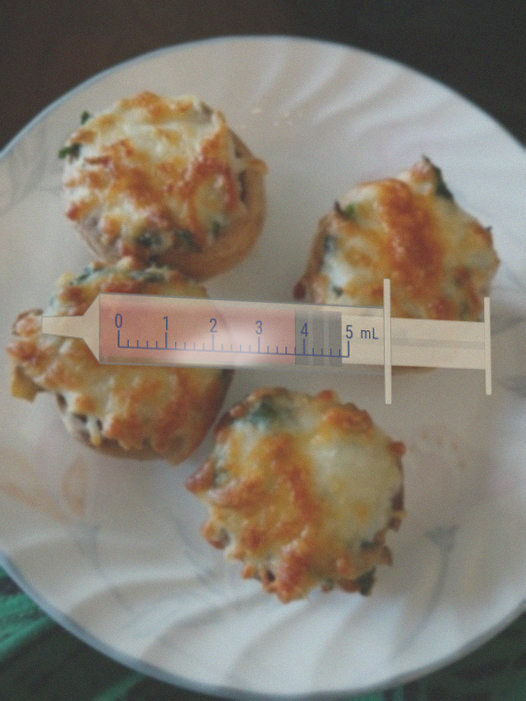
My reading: 3.8,mL
